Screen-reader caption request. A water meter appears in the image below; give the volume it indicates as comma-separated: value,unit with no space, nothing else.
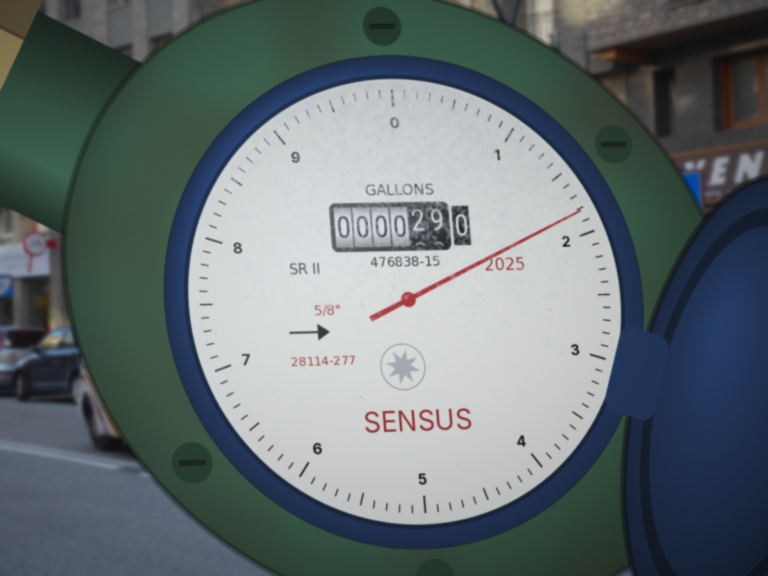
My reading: 291.8,gal
